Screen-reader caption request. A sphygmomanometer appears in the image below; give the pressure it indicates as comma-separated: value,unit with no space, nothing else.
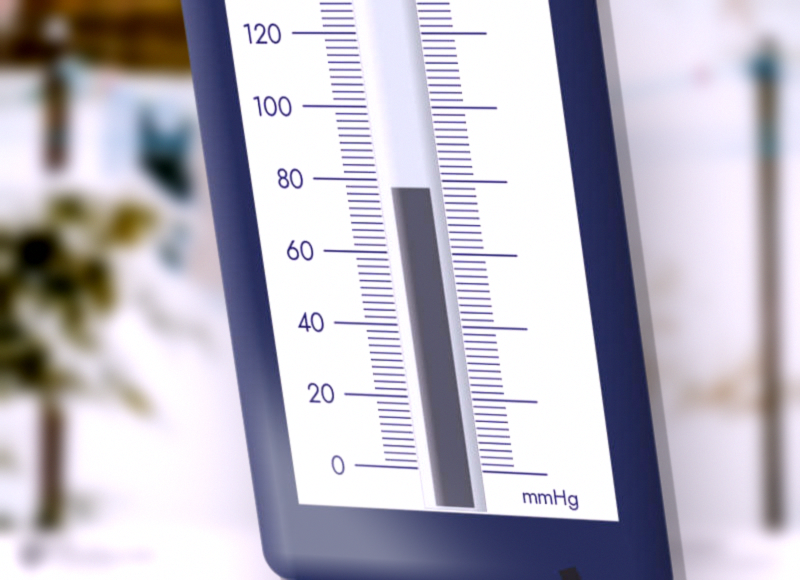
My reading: 78,mmHg
